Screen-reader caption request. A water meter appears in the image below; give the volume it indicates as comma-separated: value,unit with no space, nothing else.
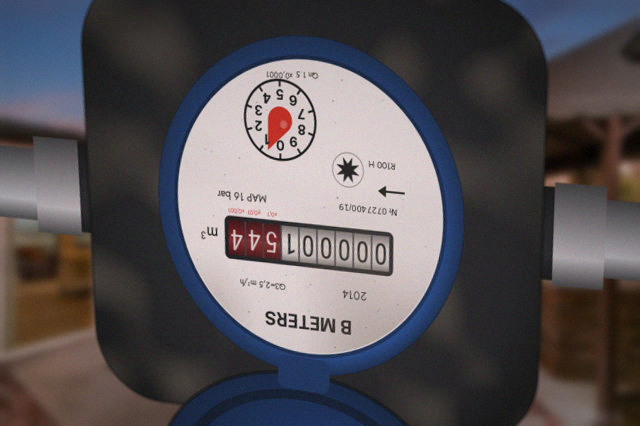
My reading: 1.5440,m³
